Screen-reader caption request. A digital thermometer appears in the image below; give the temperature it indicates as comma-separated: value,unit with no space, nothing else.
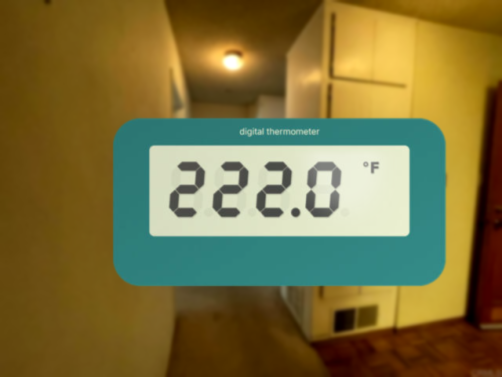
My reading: 222.0,°F
